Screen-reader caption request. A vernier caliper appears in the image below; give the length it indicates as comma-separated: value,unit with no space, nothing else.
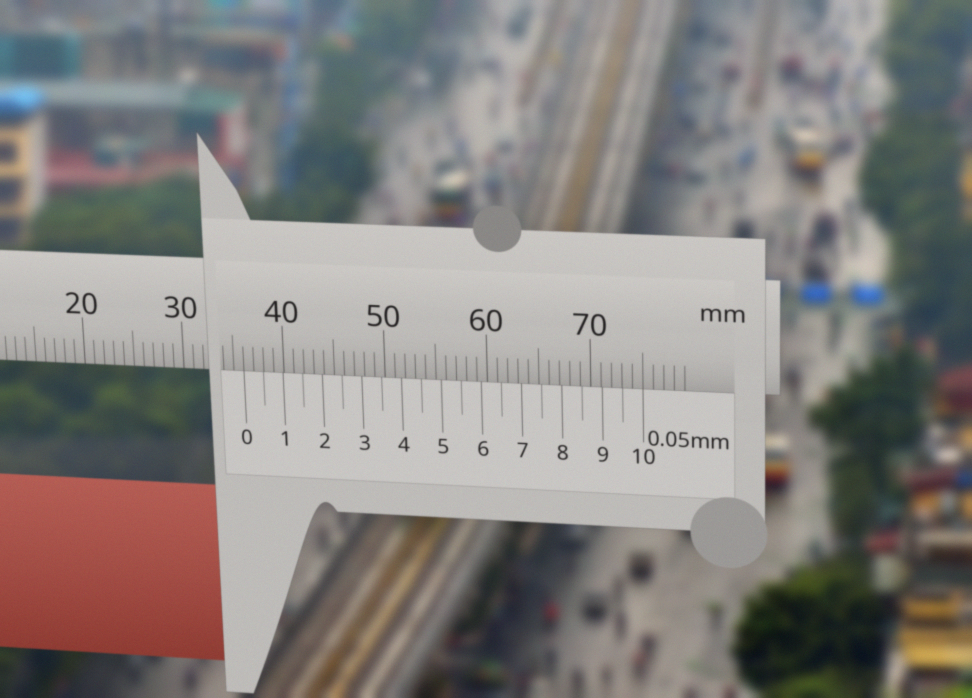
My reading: 36.0,mm
